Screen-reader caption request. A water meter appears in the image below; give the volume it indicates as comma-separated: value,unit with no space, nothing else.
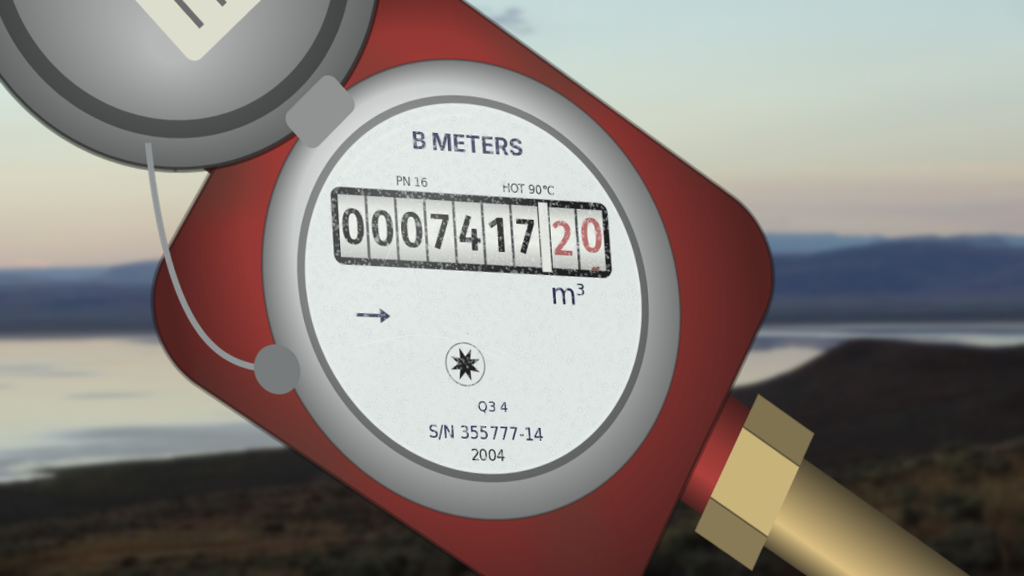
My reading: 7417.20,m³
